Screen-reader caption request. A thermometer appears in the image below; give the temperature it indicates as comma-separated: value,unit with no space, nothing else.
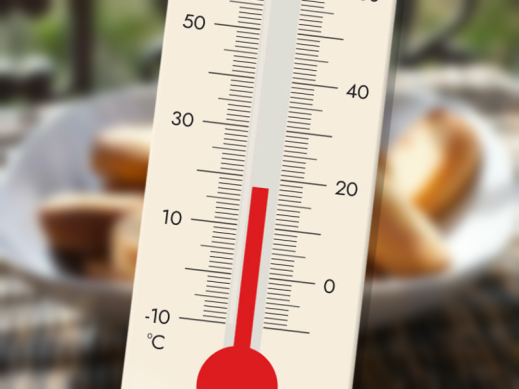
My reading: 18,°C
